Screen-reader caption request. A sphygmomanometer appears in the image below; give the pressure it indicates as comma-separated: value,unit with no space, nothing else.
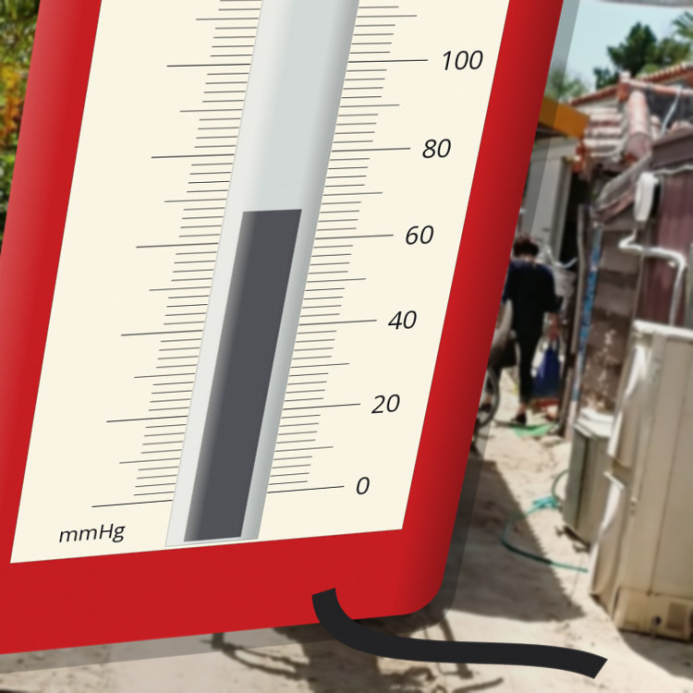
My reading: 67,mmHg
